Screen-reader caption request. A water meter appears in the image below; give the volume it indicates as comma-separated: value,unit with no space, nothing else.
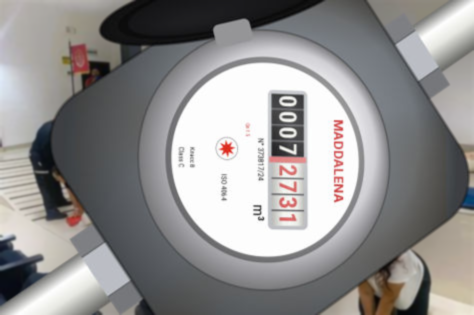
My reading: 7.2731,m³
